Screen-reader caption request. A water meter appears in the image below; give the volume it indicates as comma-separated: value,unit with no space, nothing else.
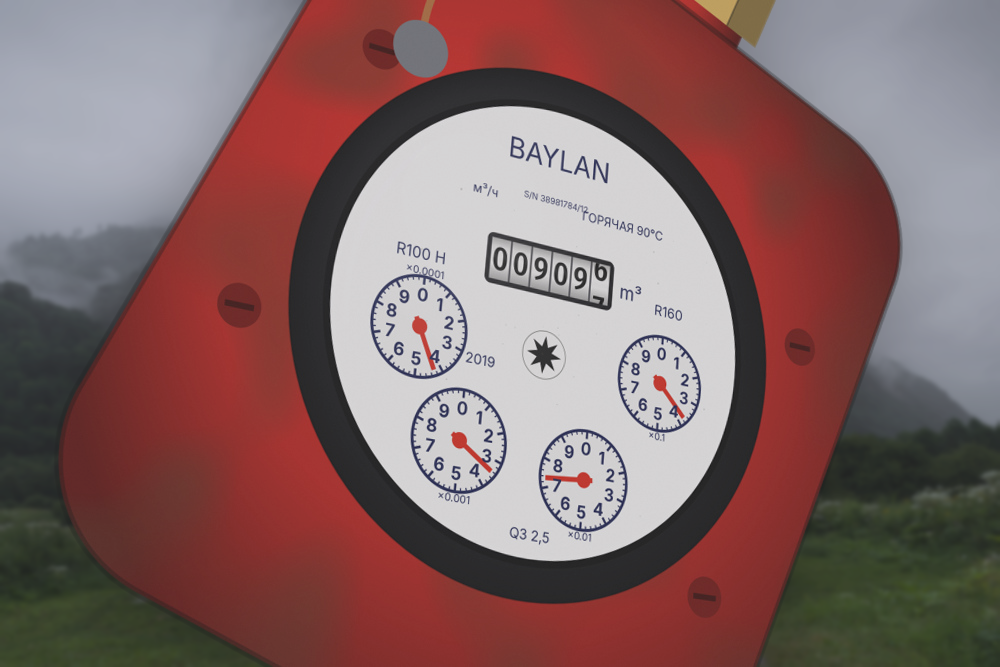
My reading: 9096.3734,m³
